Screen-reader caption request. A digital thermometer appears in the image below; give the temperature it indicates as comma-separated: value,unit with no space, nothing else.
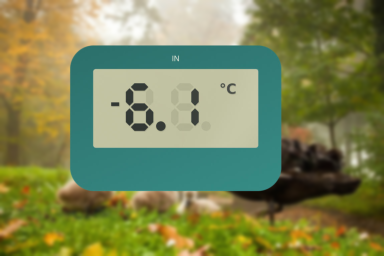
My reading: -6.1,°C
